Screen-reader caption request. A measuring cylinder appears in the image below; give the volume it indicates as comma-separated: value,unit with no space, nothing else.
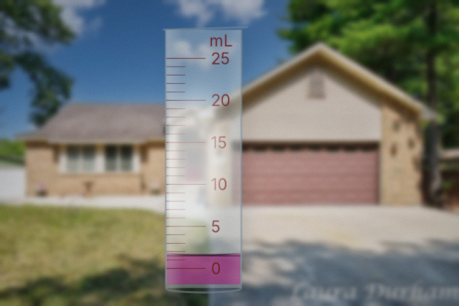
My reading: 1.5,mL
